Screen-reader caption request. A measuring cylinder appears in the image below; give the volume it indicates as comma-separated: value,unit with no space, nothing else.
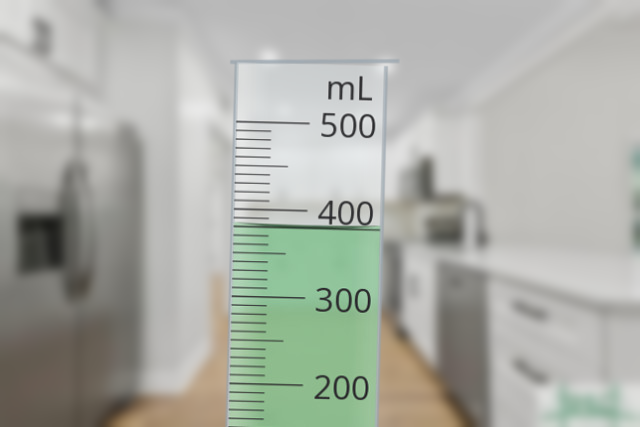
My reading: 380,mL
